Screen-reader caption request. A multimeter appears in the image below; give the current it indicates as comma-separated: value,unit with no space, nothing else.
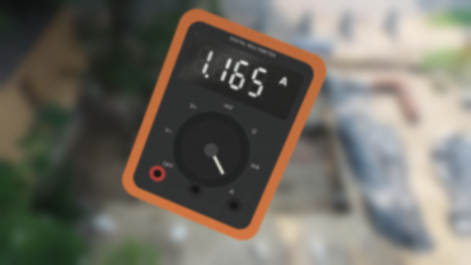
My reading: 1.165,A
